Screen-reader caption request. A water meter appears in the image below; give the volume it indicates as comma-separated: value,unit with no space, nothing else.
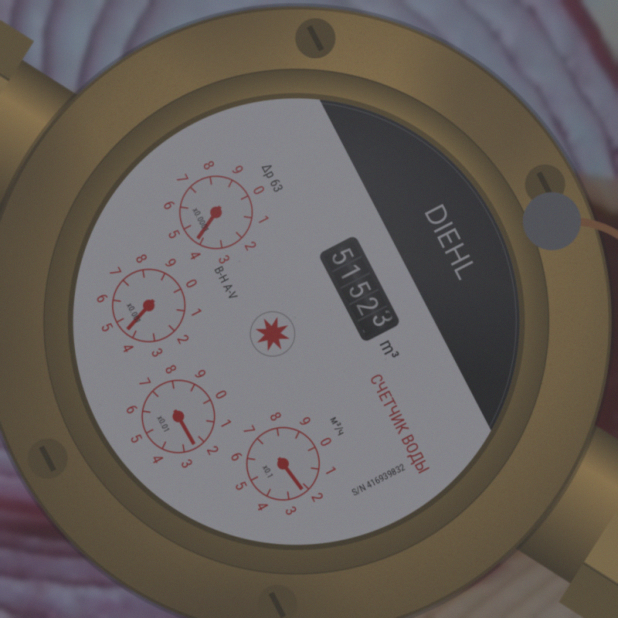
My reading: 51523.2244,m³
